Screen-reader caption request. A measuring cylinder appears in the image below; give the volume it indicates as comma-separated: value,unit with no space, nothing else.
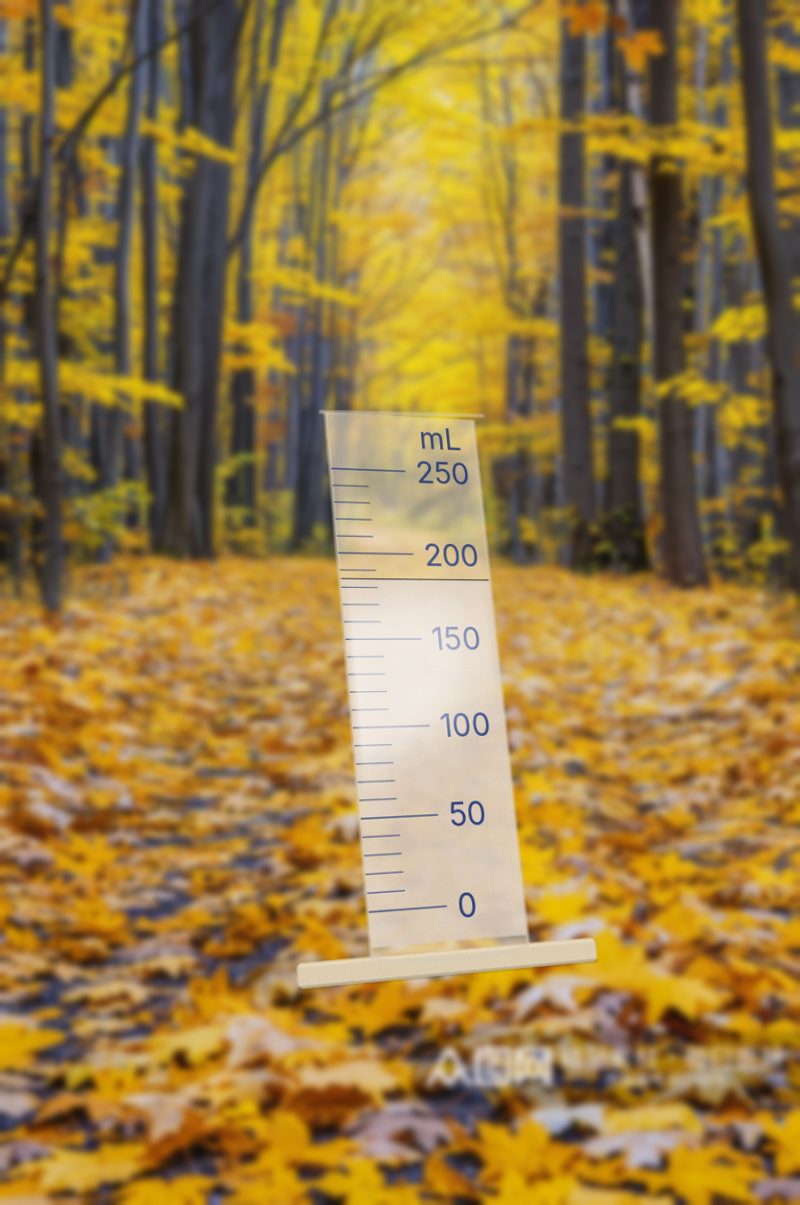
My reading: 185,mL
